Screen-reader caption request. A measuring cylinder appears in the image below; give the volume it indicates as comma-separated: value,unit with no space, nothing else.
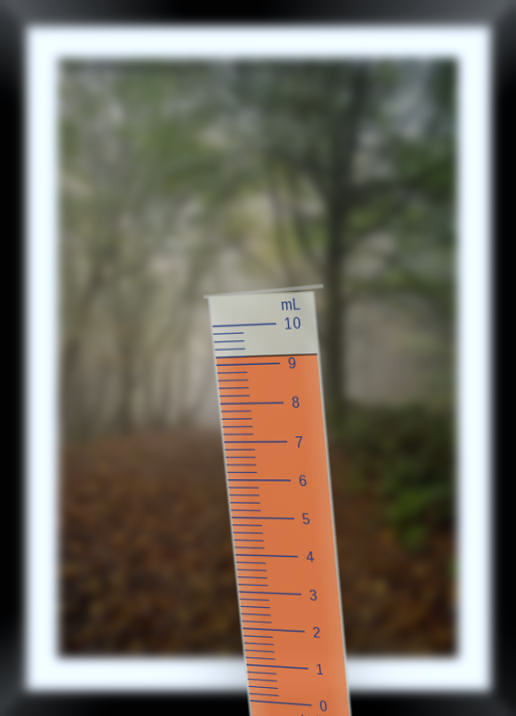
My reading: 9.2,mL
